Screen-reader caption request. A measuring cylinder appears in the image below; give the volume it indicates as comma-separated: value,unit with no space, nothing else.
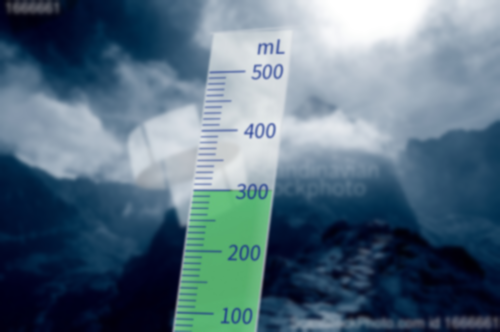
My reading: 300,mL
